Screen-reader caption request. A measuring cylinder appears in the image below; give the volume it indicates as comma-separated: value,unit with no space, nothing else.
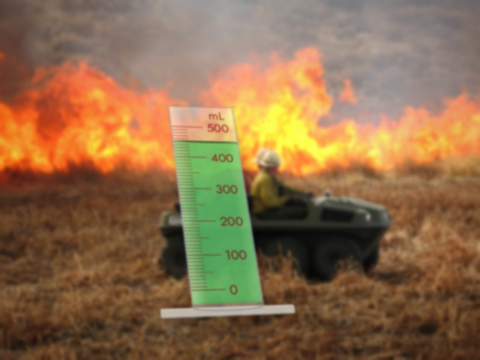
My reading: 450,mL
